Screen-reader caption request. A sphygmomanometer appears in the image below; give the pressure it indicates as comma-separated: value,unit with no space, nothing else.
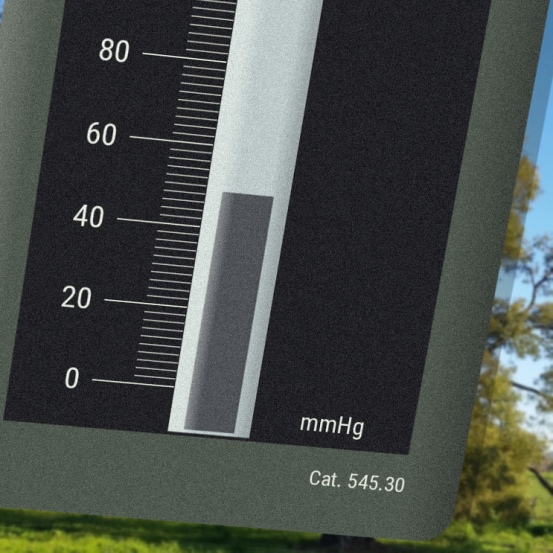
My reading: 49,mmHg
